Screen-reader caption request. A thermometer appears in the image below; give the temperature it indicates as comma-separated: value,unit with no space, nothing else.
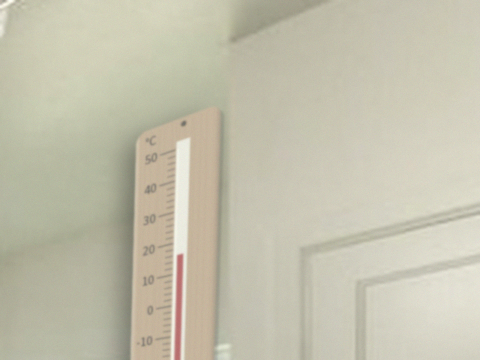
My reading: 16,°C
